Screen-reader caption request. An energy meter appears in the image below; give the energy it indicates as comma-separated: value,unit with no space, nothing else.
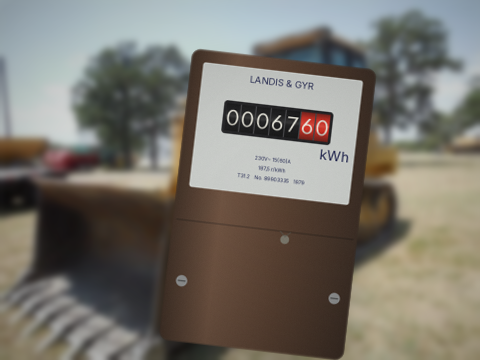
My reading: 67.60,kWh
